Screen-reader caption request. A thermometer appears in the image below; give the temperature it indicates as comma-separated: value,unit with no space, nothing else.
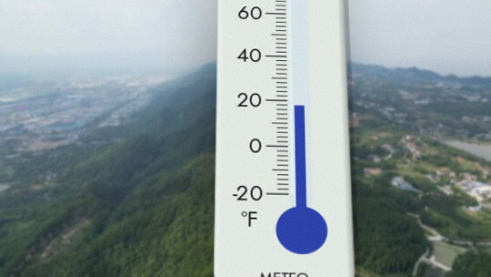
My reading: 18,°F
